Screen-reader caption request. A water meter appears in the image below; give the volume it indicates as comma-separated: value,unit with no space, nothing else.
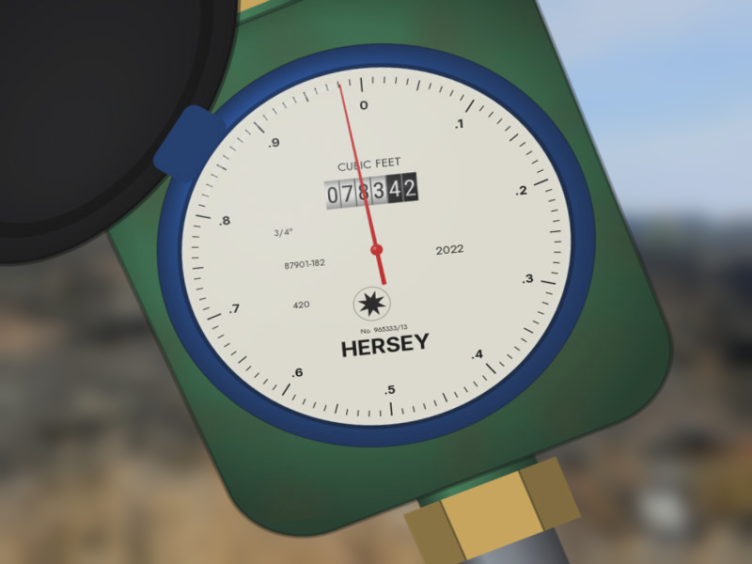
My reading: 78341.98,ft³
